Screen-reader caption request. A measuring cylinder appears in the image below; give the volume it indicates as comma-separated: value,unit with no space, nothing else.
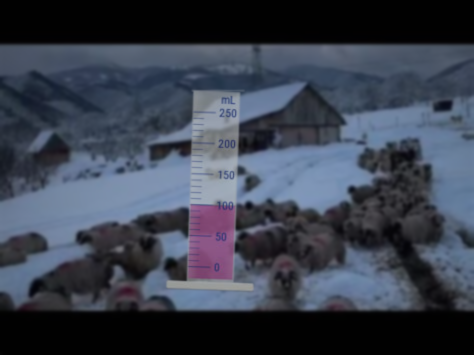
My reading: 100,mL
